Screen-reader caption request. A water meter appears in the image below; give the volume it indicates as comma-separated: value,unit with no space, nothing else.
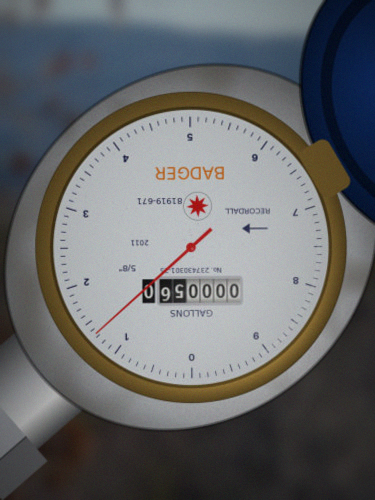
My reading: 561.3,gal
